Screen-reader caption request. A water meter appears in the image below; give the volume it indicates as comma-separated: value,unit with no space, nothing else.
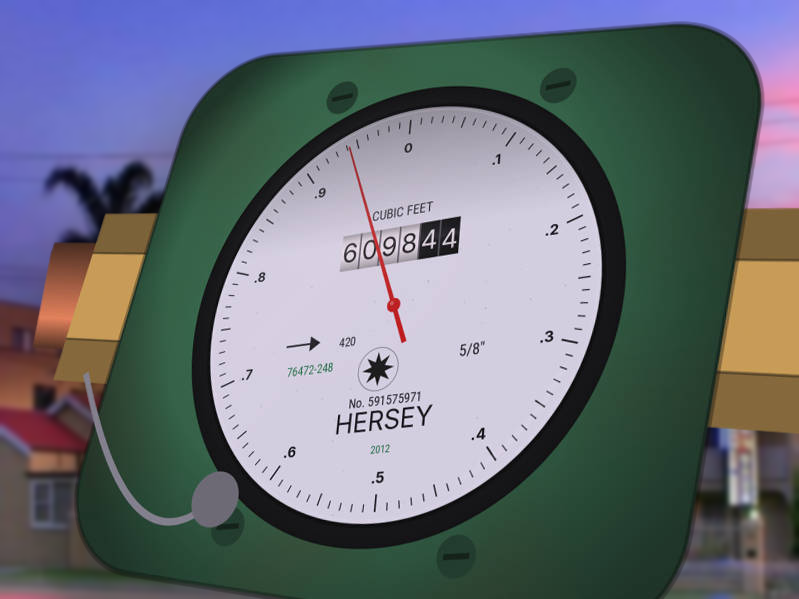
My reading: 609843.94,ft³
